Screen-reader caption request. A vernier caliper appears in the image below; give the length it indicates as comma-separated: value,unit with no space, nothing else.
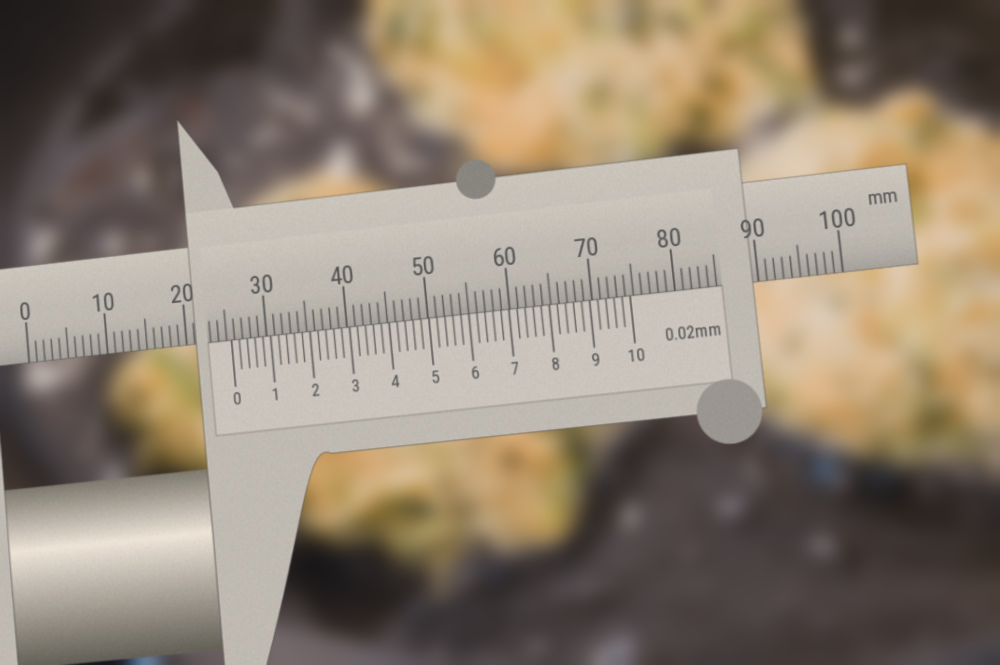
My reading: 25.6,mm
